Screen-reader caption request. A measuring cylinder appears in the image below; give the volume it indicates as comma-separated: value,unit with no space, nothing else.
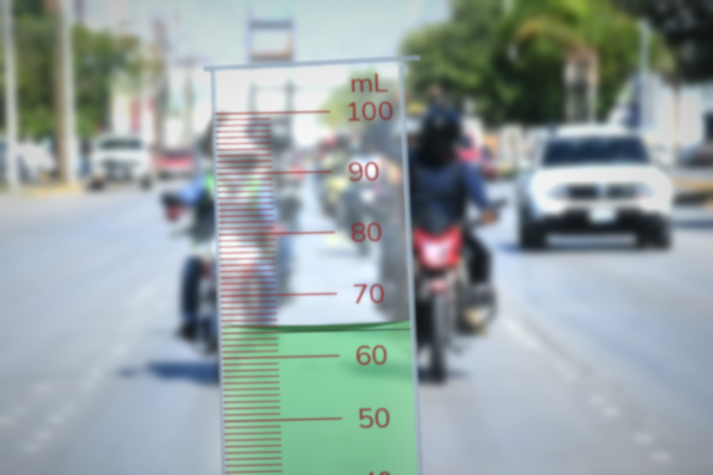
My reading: 64,mL
